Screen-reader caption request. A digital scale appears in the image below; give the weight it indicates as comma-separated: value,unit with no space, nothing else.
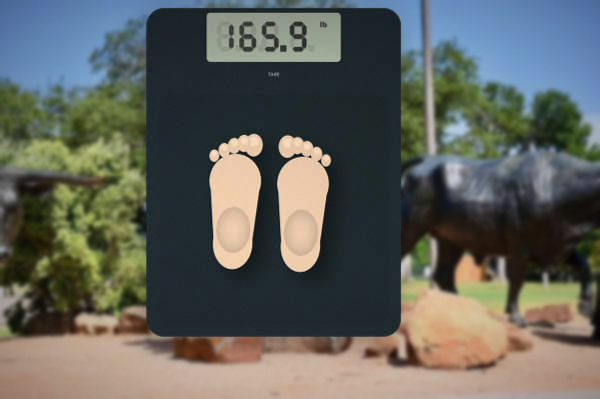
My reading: 165.9,lb
